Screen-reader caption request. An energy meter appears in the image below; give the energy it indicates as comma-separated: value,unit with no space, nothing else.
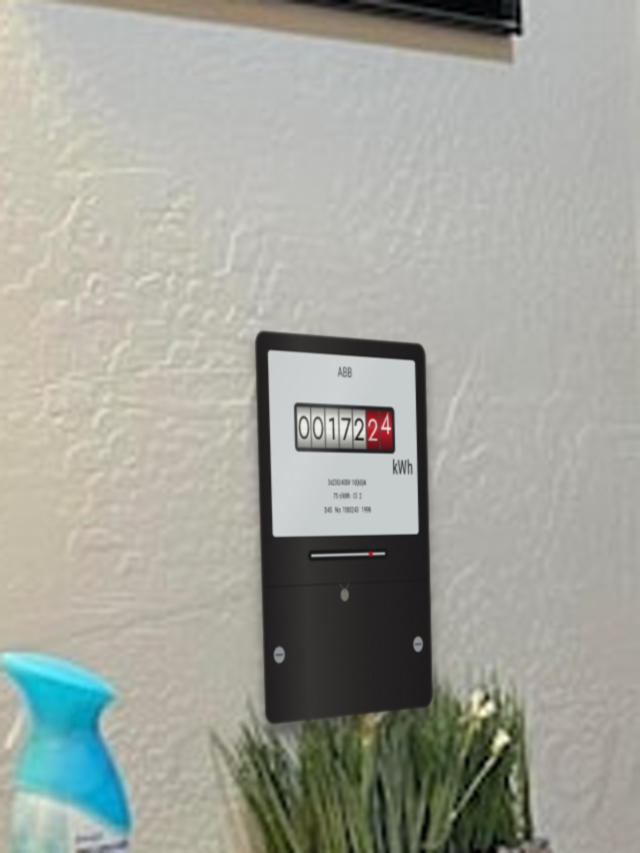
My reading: 172.24,kWh
